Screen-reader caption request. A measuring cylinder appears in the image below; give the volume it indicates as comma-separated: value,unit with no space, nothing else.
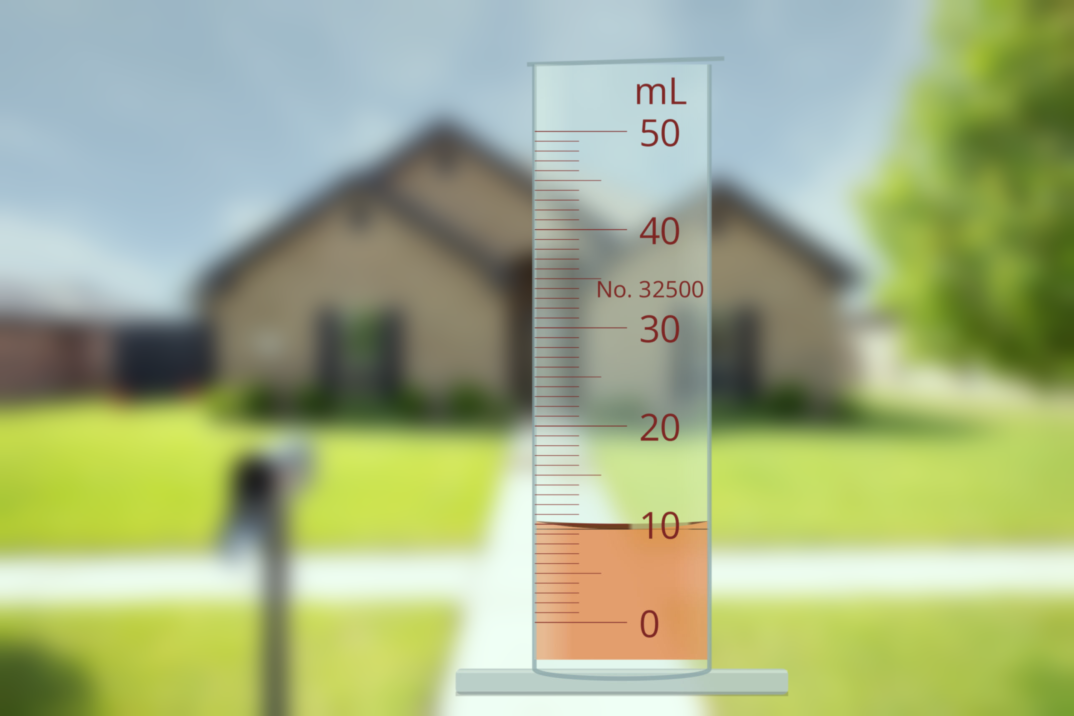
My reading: 9.5,mL
